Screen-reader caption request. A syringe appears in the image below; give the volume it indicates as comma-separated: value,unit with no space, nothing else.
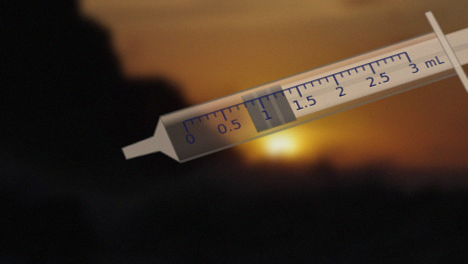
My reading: 0.8,mL
